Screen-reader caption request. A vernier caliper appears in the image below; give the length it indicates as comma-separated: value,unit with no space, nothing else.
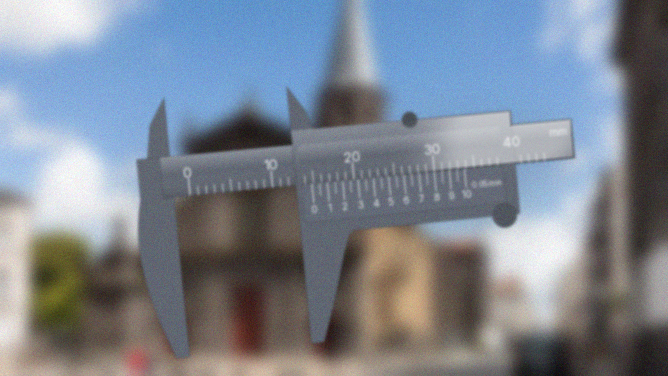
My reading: 14.8,mm
